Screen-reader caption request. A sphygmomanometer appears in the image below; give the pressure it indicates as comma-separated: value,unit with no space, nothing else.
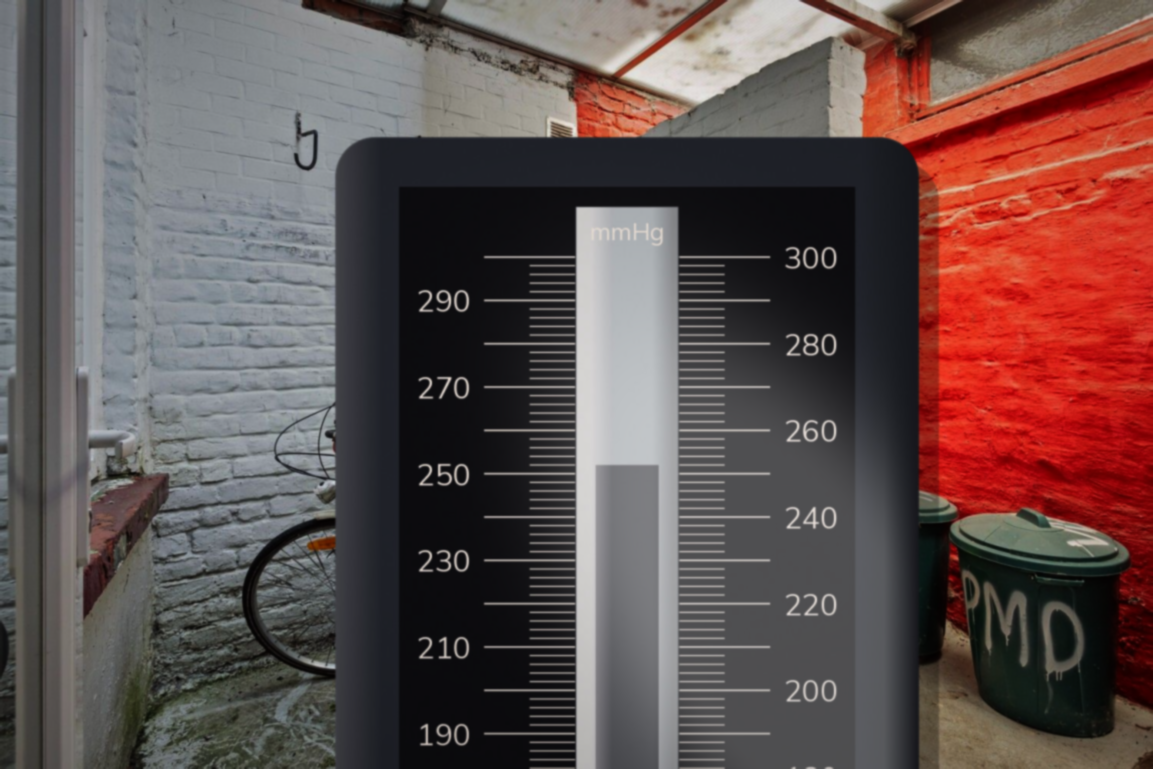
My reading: 252,mmHg
